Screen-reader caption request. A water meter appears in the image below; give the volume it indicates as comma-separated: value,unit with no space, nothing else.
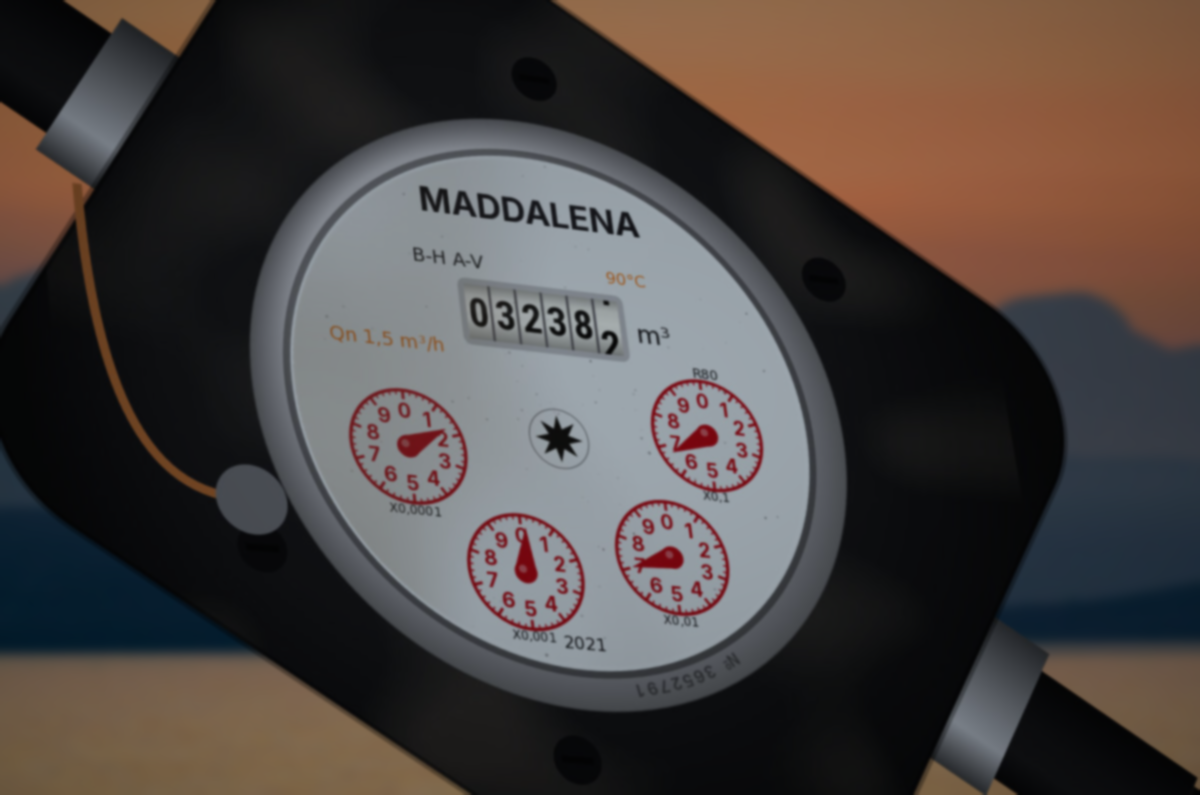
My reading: 32381.6701,m³
